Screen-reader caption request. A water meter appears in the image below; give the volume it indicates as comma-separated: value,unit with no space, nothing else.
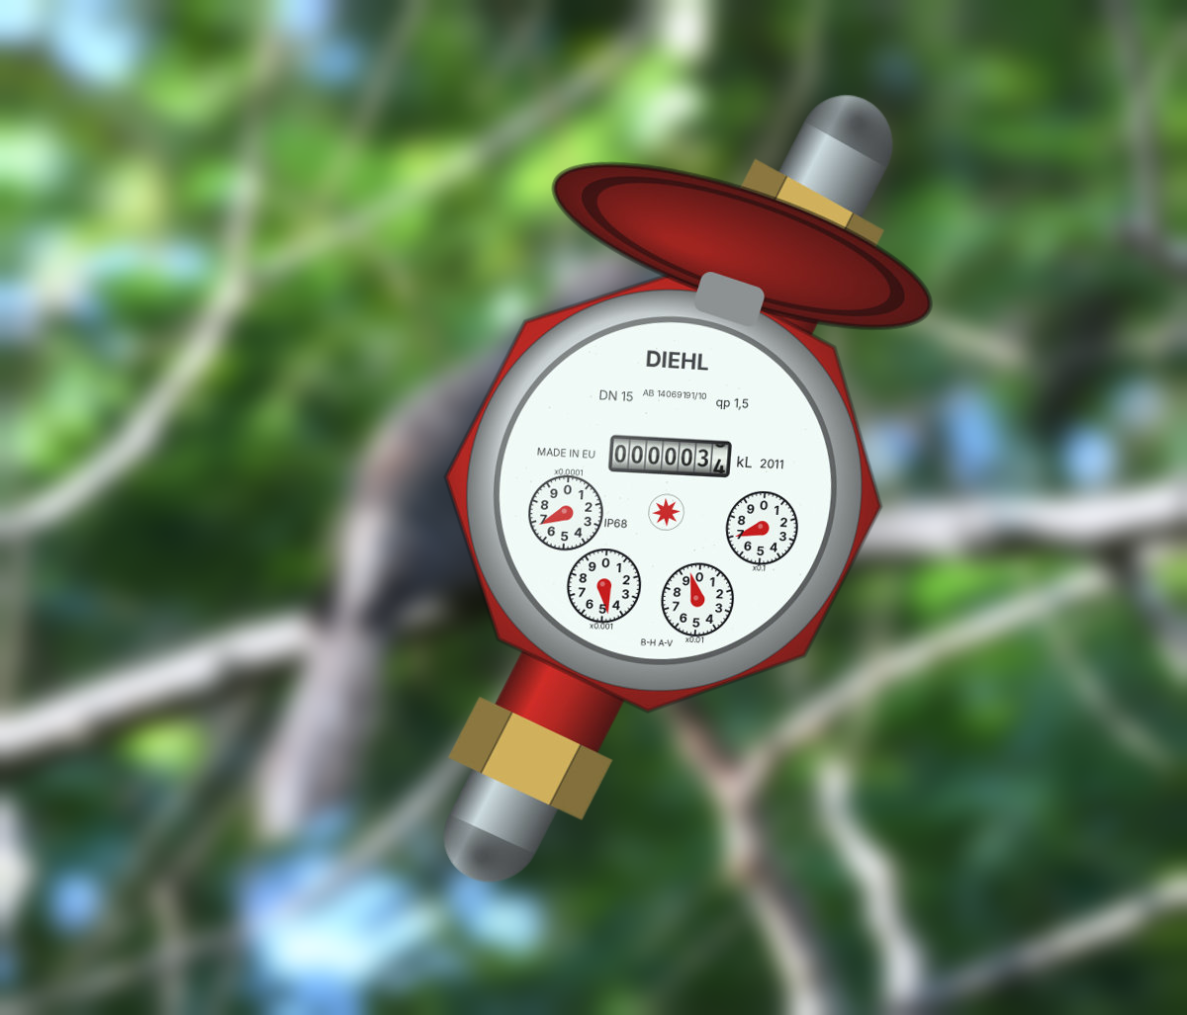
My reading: 33.6946,kL
